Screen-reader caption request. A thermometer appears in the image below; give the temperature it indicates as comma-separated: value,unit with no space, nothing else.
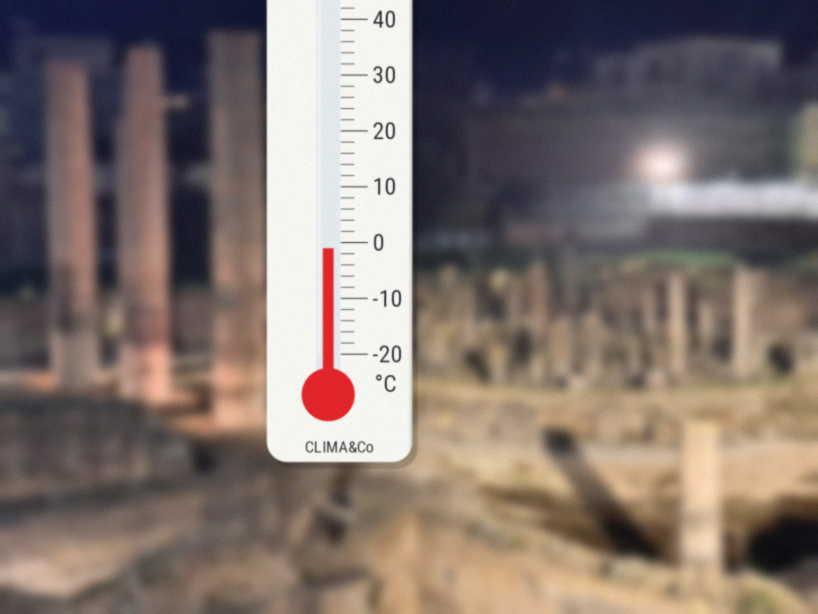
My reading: -1,°C
